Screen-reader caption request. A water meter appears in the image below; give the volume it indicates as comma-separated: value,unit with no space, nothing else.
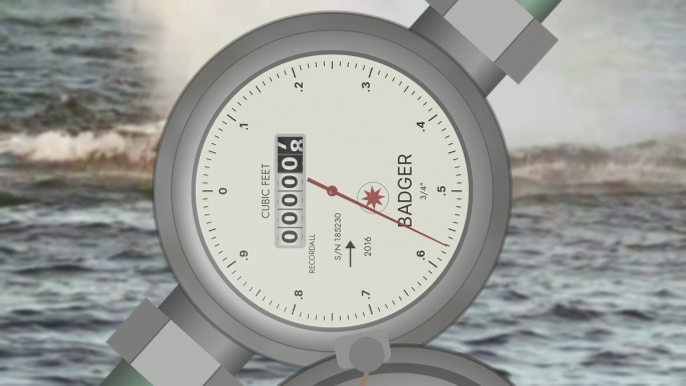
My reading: 7.57,ft³
